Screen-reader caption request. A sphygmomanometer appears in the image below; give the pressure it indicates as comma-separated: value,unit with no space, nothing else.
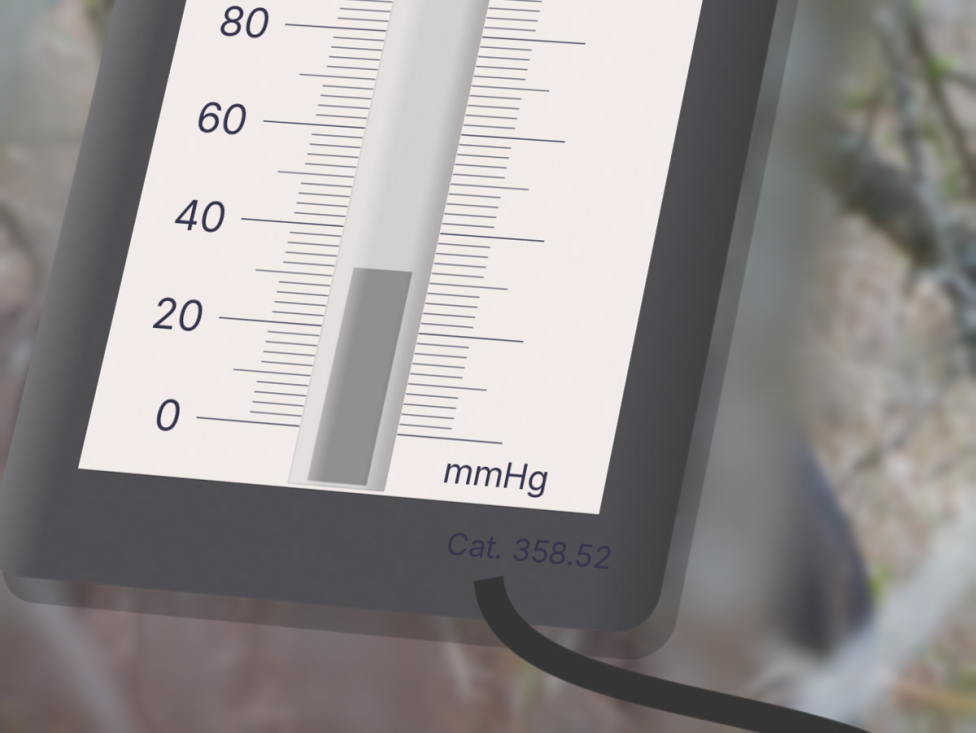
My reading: 32,mmHg
